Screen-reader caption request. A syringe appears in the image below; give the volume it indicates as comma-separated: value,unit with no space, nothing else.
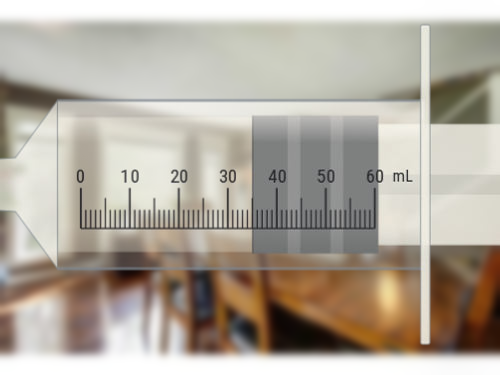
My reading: 35,mL
